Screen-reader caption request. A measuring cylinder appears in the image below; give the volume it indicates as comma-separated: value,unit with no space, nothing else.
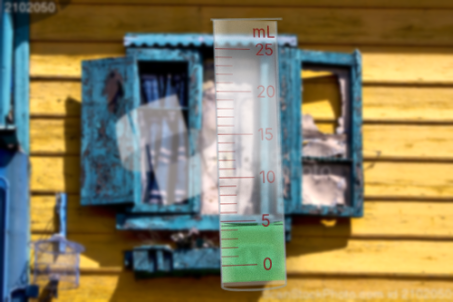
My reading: 4.5,mL
